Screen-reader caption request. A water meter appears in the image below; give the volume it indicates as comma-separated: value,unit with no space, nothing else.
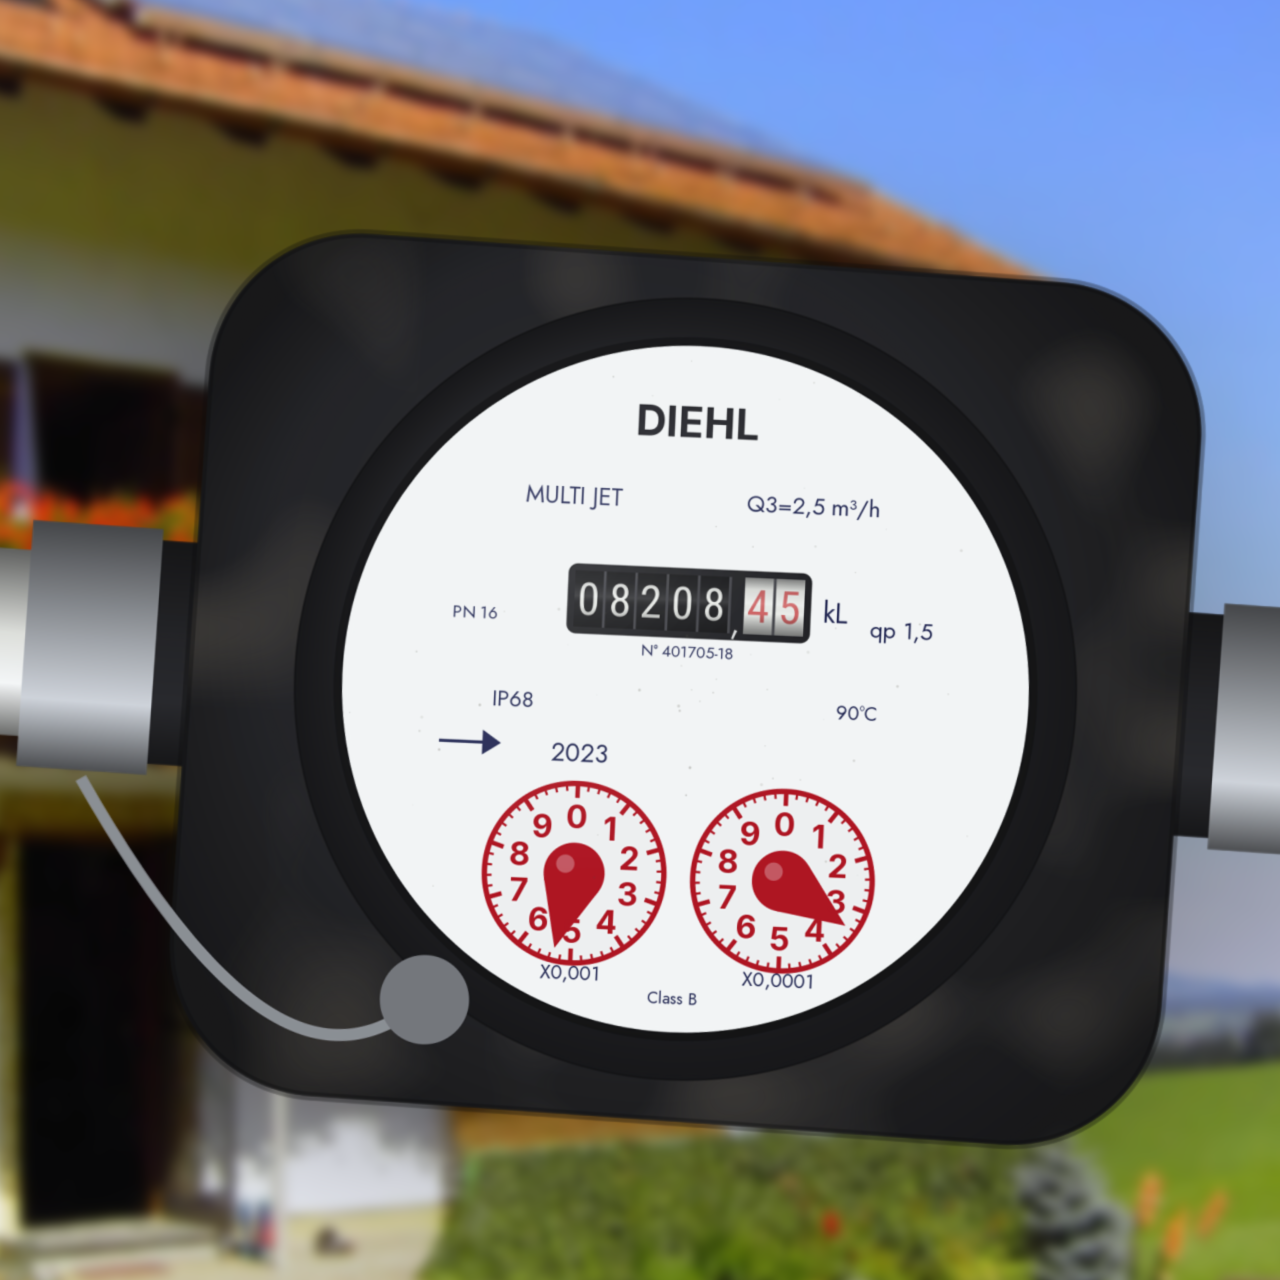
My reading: 8208.4553,kL
